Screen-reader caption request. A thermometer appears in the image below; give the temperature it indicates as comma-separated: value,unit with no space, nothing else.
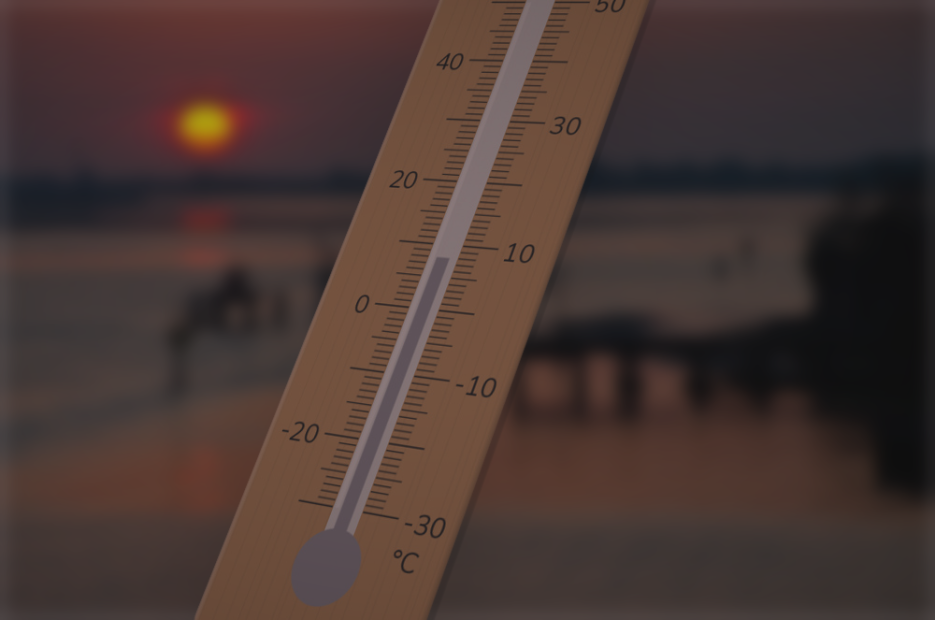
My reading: 8,°C
